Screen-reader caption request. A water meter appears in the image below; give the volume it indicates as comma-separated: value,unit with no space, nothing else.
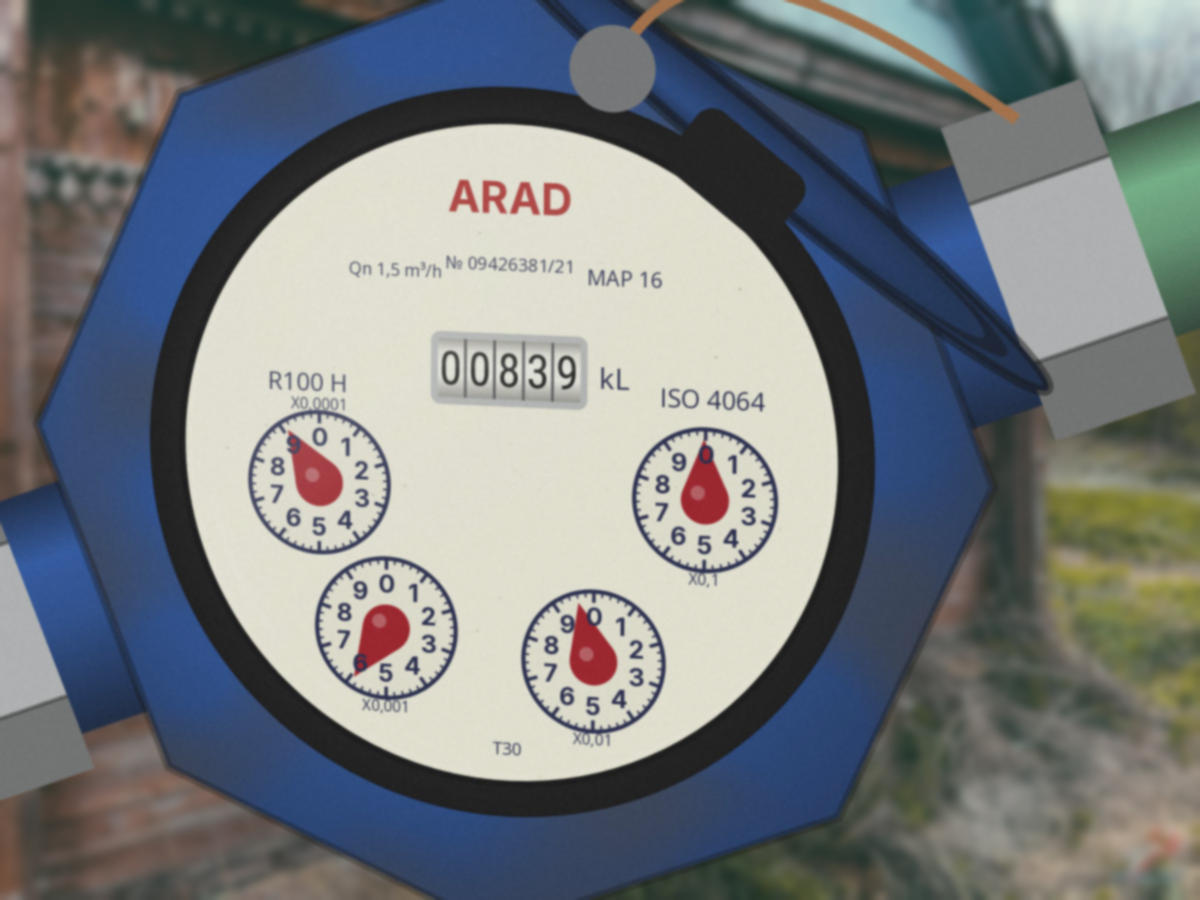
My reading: 838.9959,kL
